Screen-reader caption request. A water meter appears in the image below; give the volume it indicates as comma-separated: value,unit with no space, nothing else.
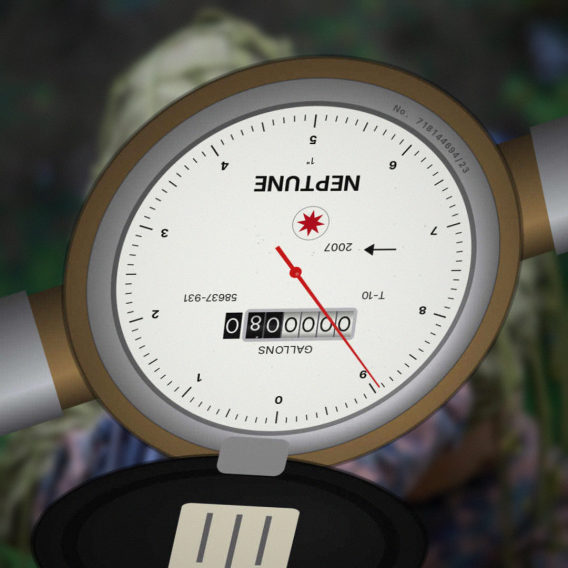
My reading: 78.9,gal
